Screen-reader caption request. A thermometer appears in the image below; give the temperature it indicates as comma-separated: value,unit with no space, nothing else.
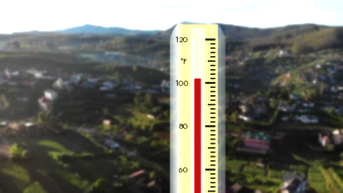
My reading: 102,°F
